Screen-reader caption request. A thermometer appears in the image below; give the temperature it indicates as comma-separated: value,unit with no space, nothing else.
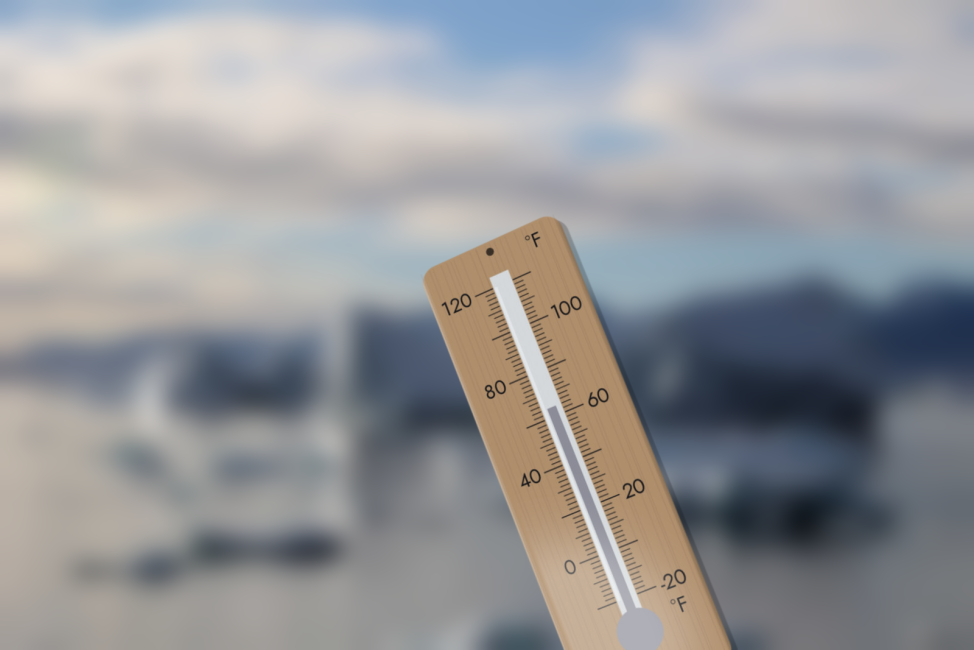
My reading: 64,°F
